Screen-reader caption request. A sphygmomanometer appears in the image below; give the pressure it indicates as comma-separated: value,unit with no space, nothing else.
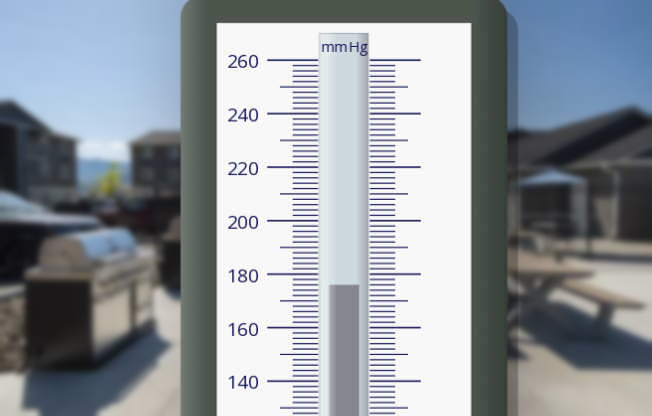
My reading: 176,mmHg
